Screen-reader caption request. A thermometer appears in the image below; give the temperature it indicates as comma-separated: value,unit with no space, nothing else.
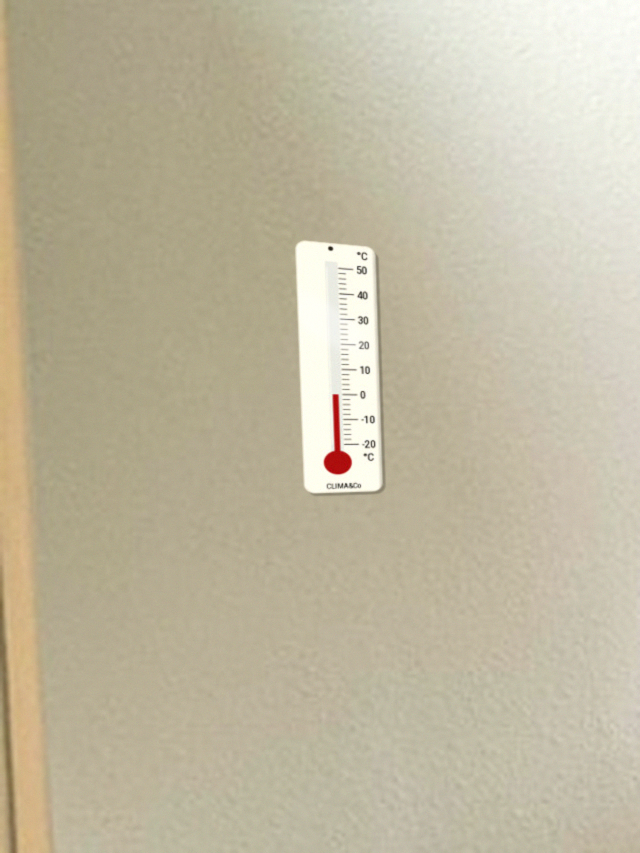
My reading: 0,°C
